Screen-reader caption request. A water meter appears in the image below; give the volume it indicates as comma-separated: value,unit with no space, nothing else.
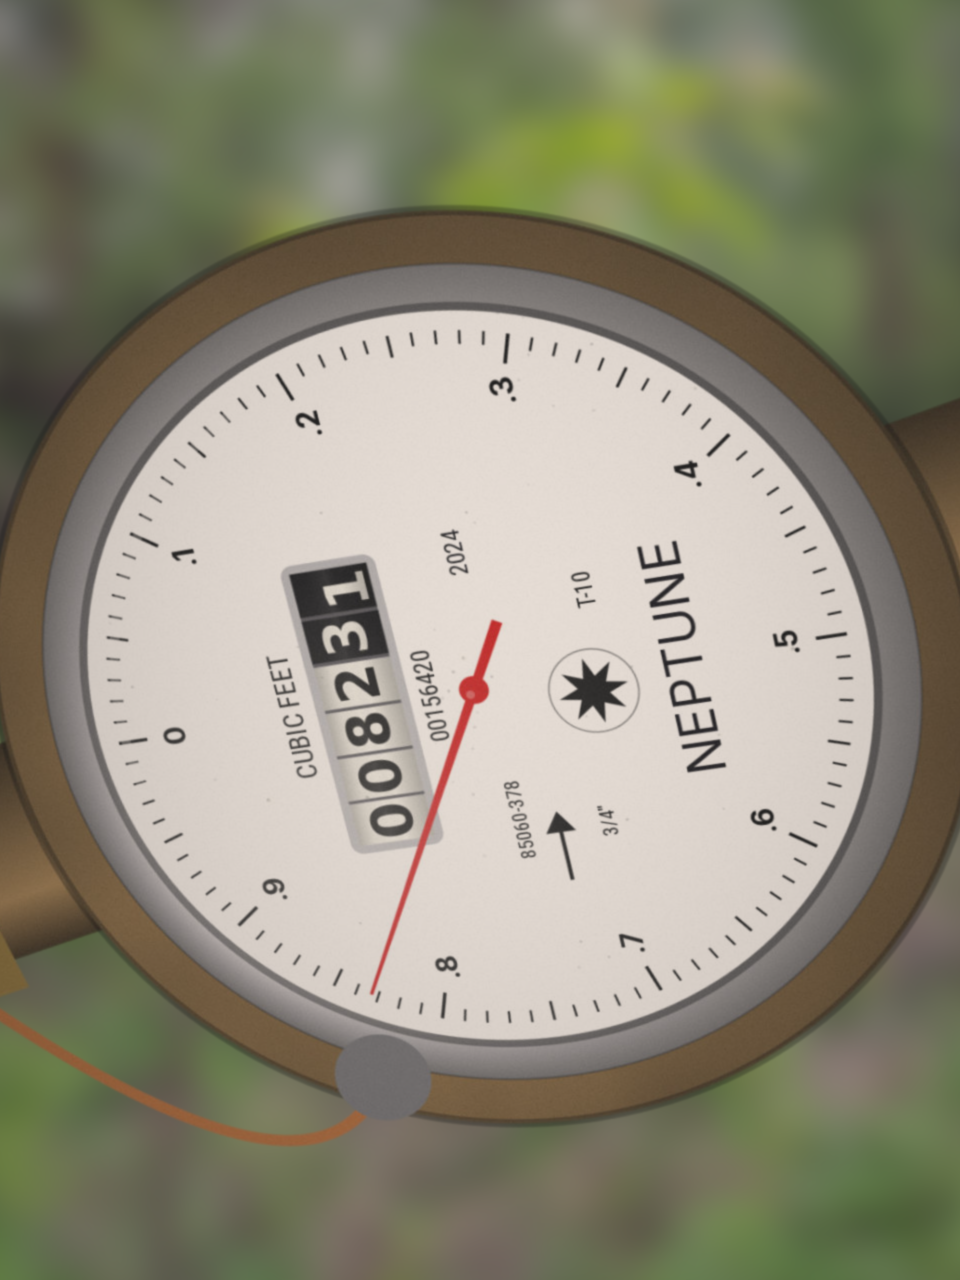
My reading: 8230.83,ft³
